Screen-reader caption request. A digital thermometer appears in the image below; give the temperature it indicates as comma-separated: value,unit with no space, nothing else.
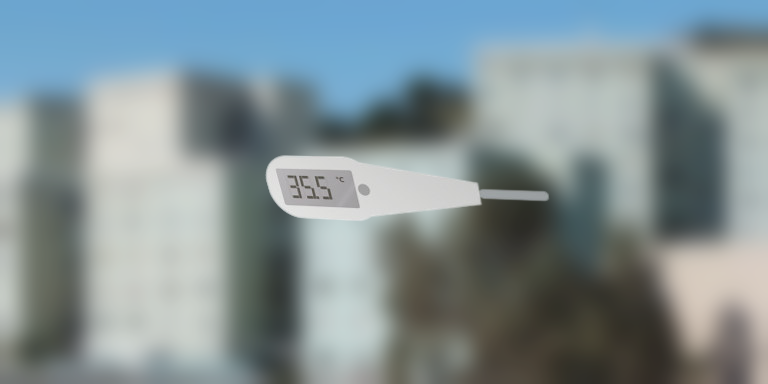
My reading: 35.5,°C
